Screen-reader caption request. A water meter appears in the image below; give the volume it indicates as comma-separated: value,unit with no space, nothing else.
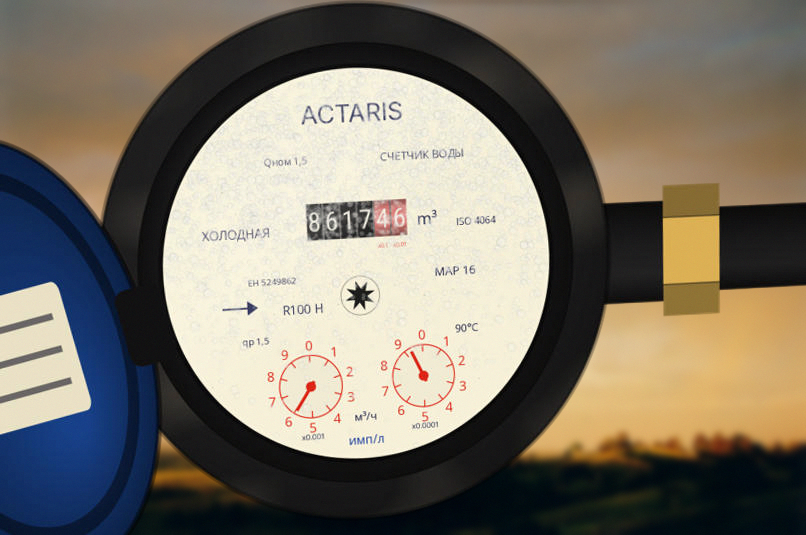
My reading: 8617.4659,m³
